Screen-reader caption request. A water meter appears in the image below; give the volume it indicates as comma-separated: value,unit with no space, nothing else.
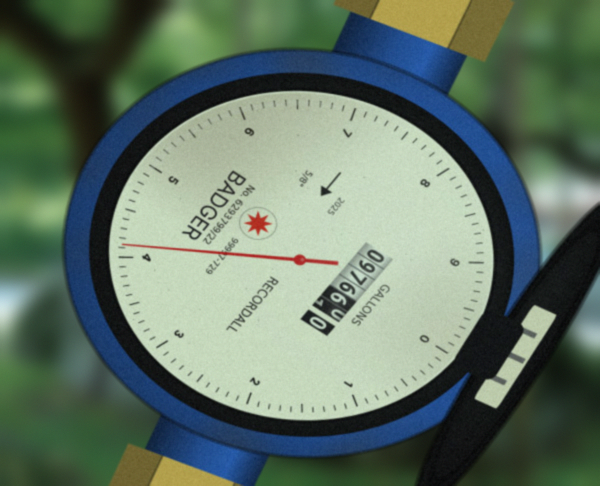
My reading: 976604.1,gal
